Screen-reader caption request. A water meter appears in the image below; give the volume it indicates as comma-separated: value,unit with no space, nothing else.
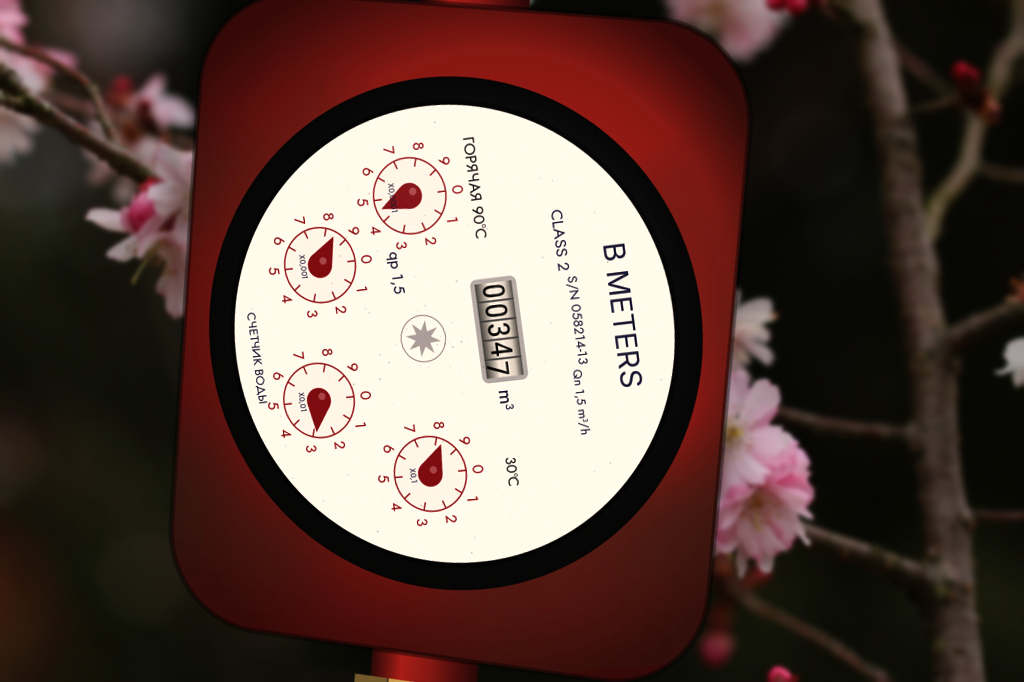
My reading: 346.8284,m³
